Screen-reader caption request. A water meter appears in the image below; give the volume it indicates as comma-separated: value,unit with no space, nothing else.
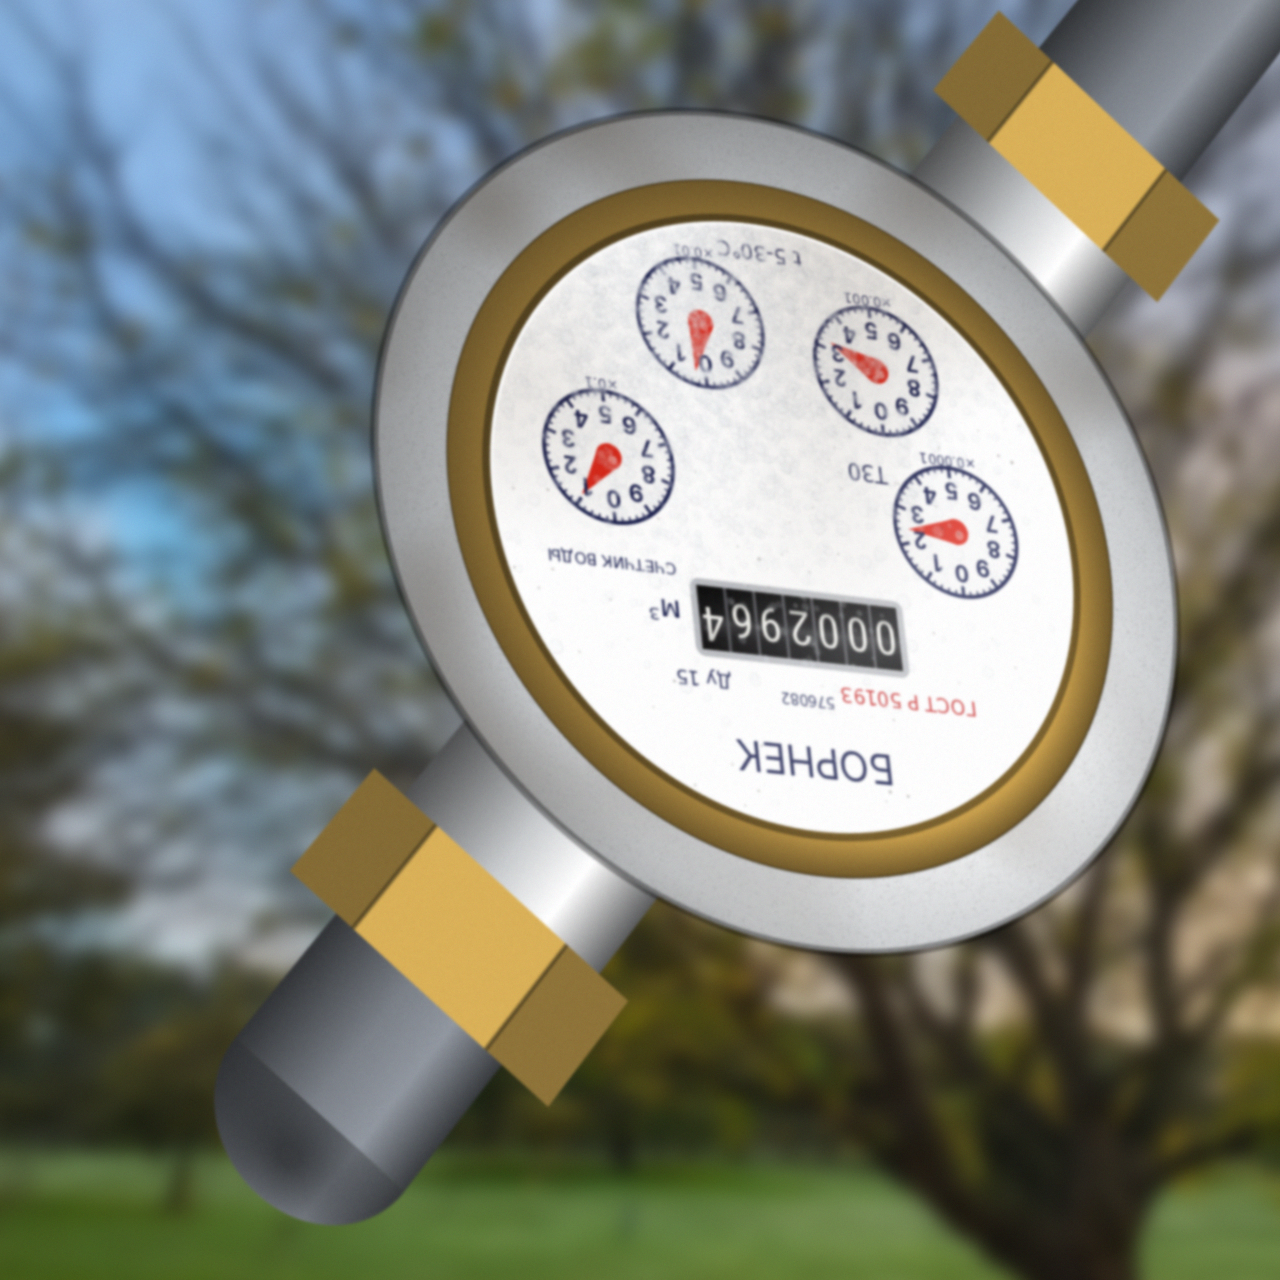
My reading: 2964.1032,m³
